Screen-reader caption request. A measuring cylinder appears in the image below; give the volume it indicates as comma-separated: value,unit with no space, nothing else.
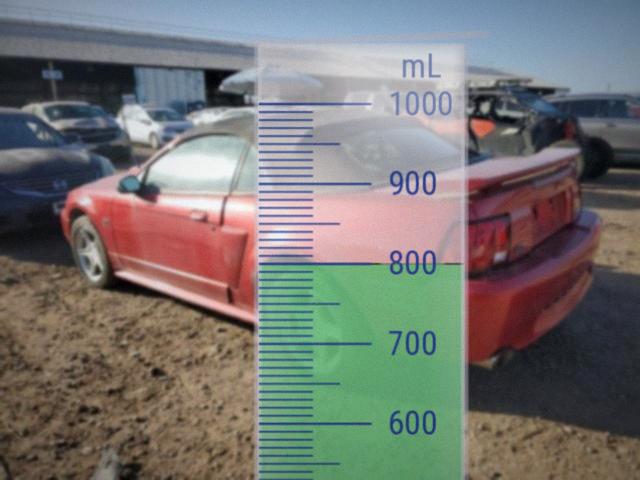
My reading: 800,mL
